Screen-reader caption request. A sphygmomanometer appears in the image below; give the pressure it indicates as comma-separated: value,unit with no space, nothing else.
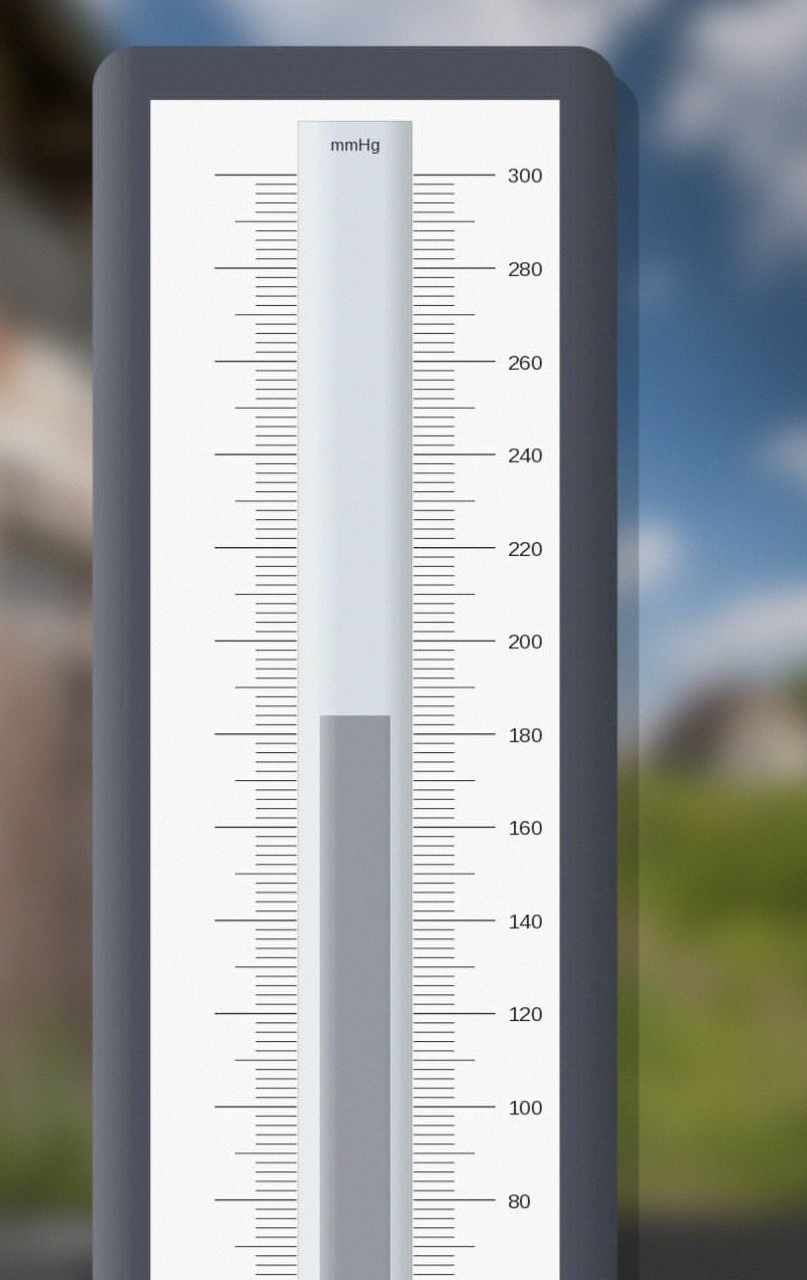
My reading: 184,mmHg
